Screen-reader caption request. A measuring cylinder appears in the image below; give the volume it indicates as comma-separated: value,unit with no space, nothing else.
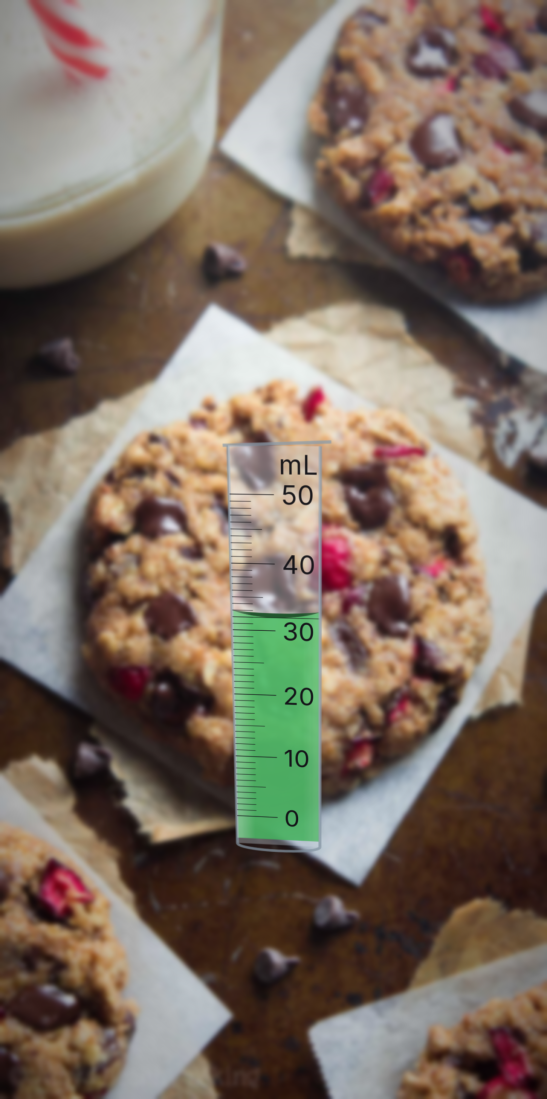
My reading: 32,mL
